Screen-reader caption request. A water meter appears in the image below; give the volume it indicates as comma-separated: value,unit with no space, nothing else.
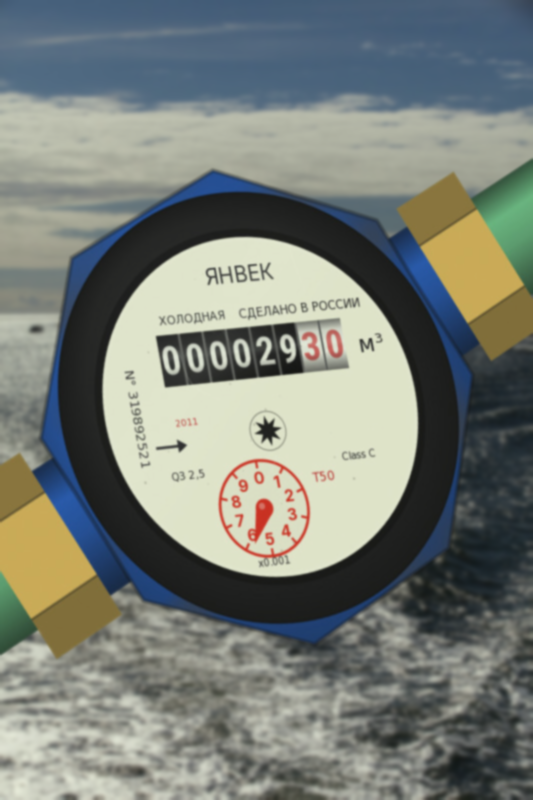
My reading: 29.305,m³
